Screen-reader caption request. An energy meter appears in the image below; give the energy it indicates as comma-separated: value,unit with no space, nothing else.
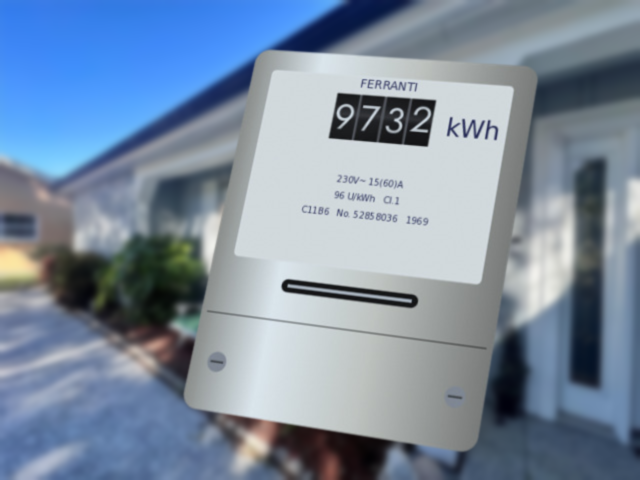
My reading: 9732,kWh
